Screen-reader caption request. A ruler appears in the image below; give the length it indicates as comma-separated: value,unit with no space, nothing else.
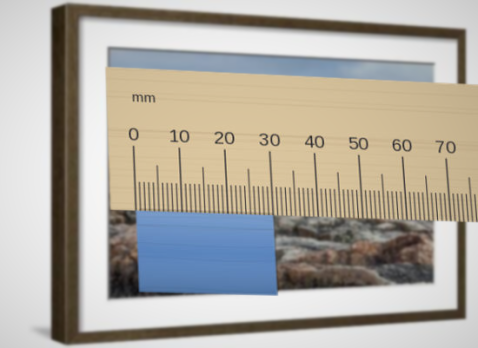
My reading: 30,mm
